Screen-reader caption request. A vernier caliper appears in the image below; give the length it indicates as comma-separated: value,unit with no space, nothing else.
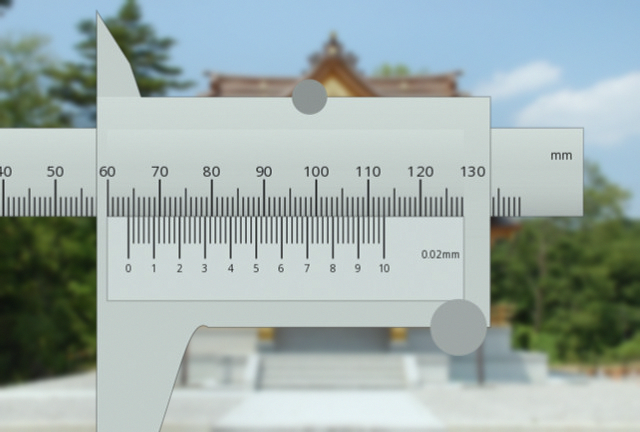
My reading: 64.0,mm
